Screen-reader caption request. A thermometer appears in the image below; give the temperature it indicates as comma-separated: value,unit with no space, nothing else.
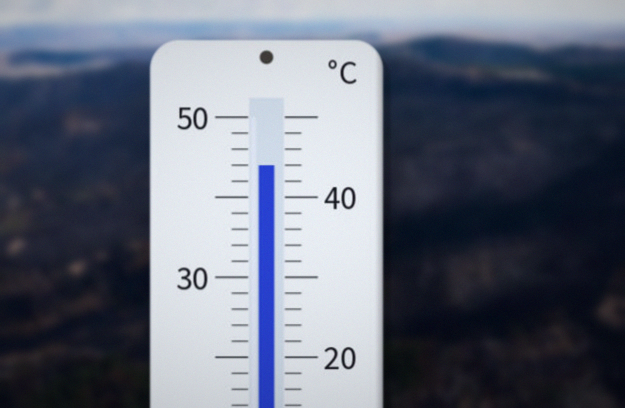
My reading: 44,°C
